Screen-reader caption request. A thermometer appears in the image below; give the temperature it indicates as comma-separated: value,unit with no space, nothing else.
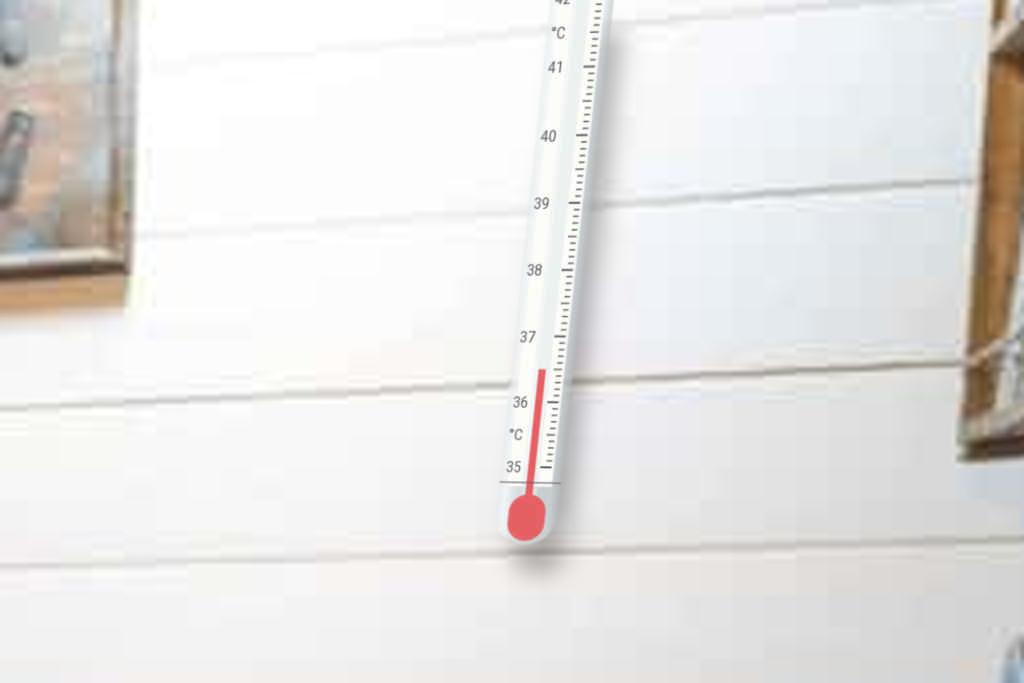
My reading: 36.5,°C
